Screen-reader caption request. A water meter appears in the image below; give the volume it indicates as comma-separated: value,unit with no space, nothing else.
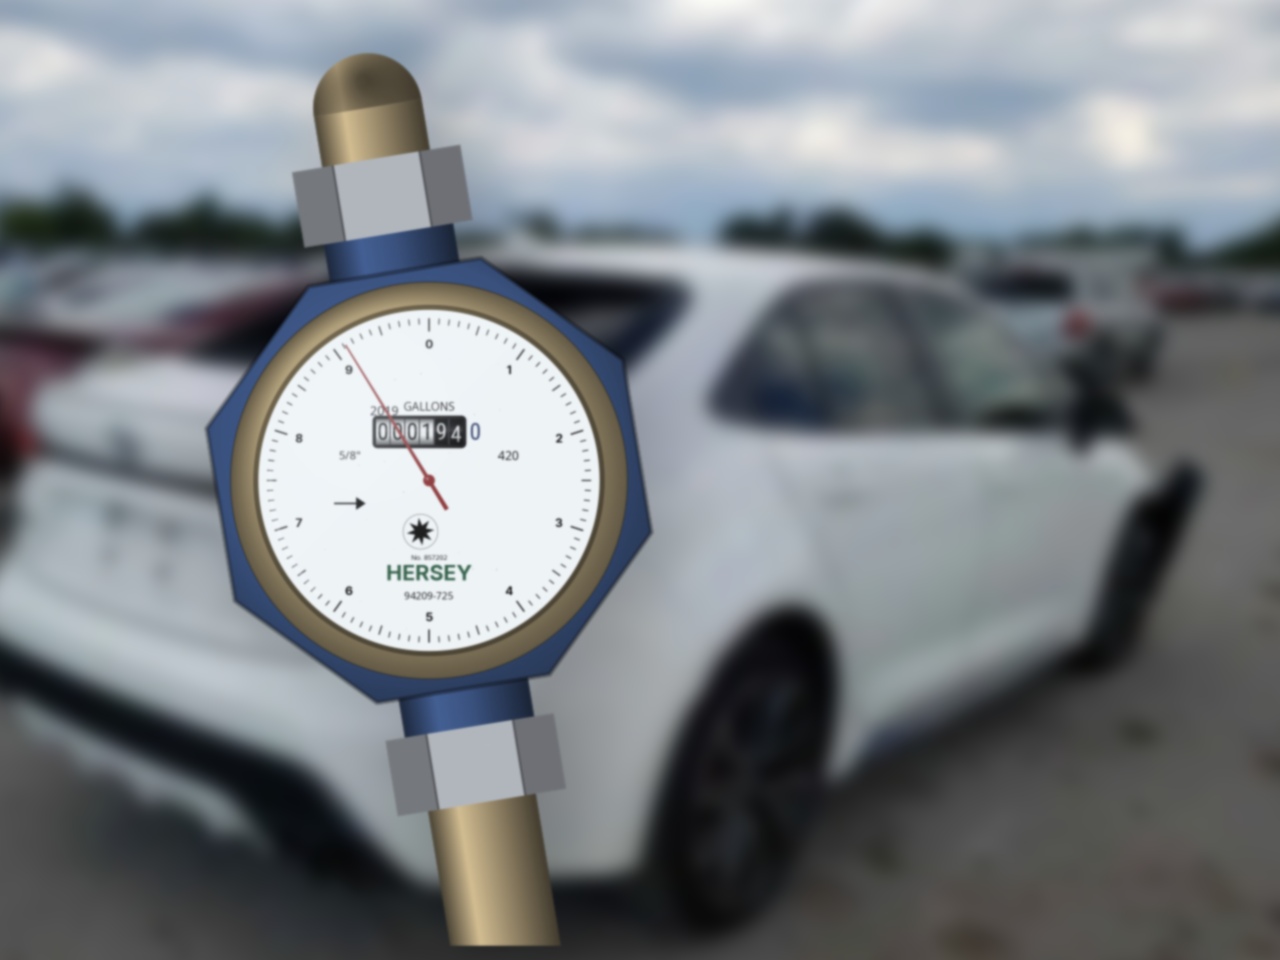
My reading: 1939.1,gal
